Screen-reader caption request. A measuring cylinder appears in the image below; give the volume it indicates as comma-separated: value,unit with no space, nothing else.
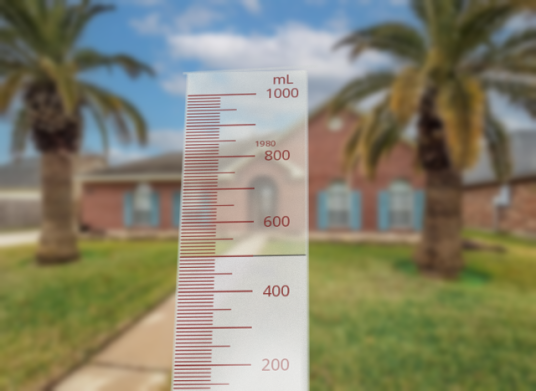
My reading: 500,mL
